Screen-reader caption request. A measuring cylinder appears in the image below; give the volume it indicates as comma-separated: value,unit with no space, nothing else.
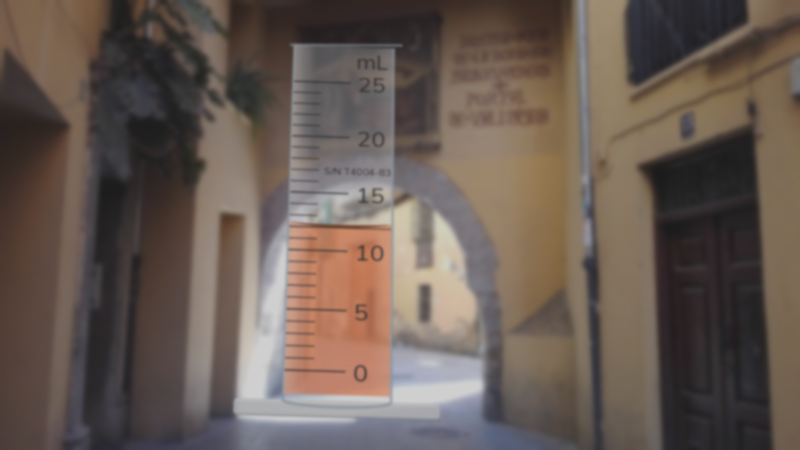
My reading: 12,mL
